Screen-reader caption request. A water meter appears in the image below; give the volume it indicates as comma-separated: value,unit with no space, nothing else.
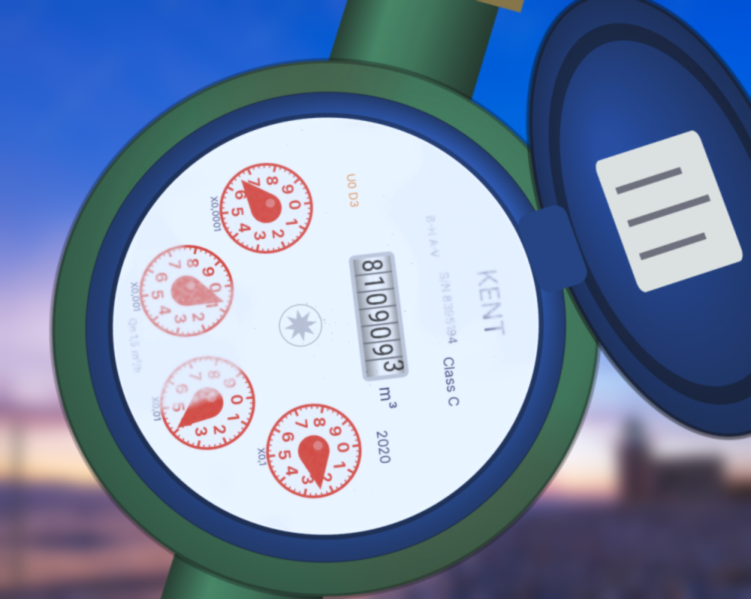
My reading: 8109093.2406,m³
